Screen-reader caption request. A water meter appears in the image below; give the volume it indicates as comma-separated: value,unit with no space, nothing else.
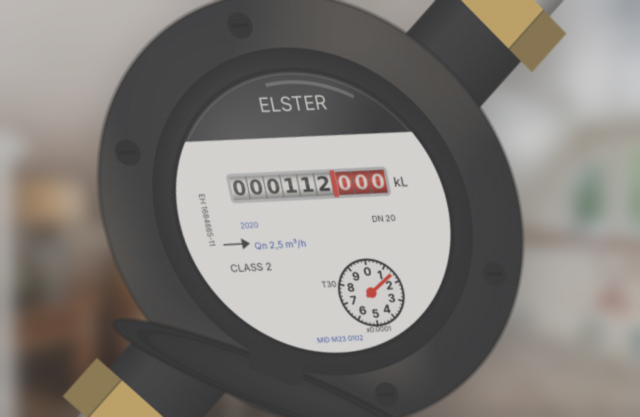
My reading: 112.0001,kL
